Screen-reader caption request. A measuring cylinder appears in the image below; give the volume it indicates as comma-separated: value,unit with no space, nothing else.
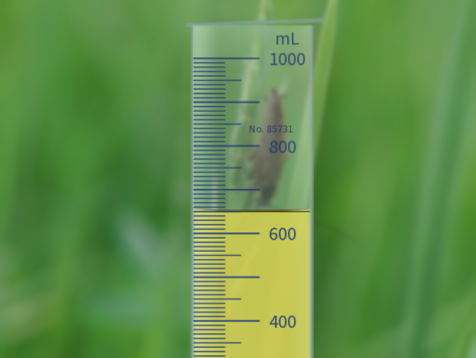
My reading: 650,mL
